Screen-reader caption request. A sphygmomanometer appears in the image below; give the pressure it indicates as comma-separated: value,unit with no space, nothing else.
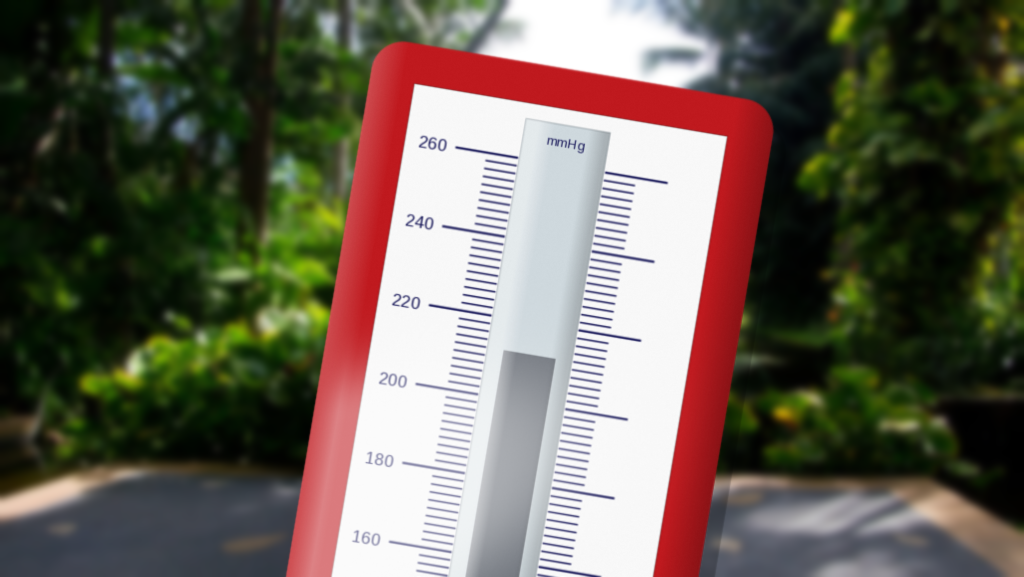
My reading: 212,mmHg
